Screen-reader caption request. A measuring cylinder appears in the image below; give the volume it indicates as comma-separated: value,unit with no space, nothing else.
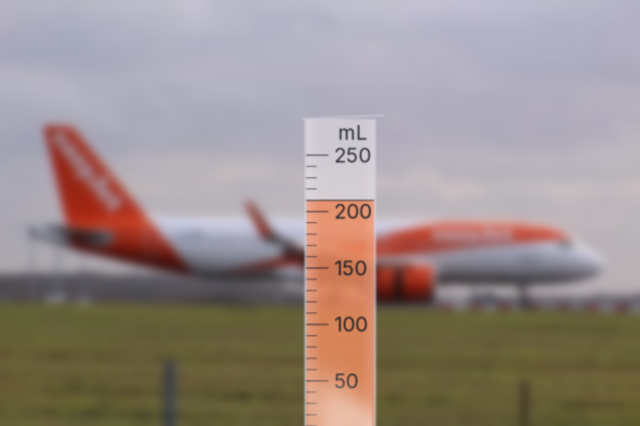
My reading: 210,mL
